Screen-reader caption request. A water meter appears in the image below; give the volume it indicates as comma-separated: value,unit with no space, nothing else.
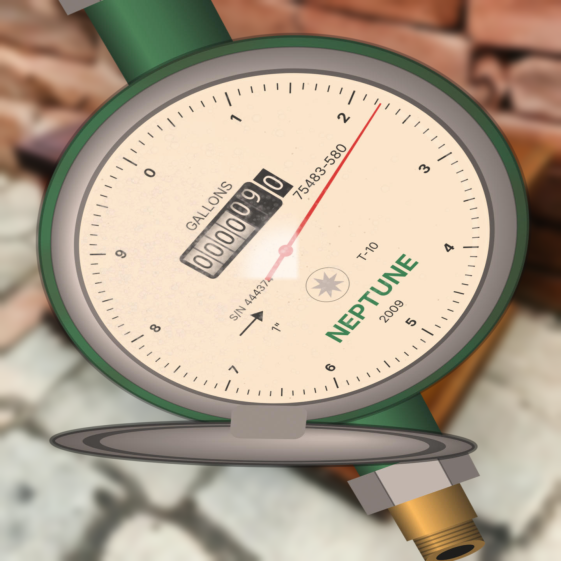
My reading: 92.2,gal
